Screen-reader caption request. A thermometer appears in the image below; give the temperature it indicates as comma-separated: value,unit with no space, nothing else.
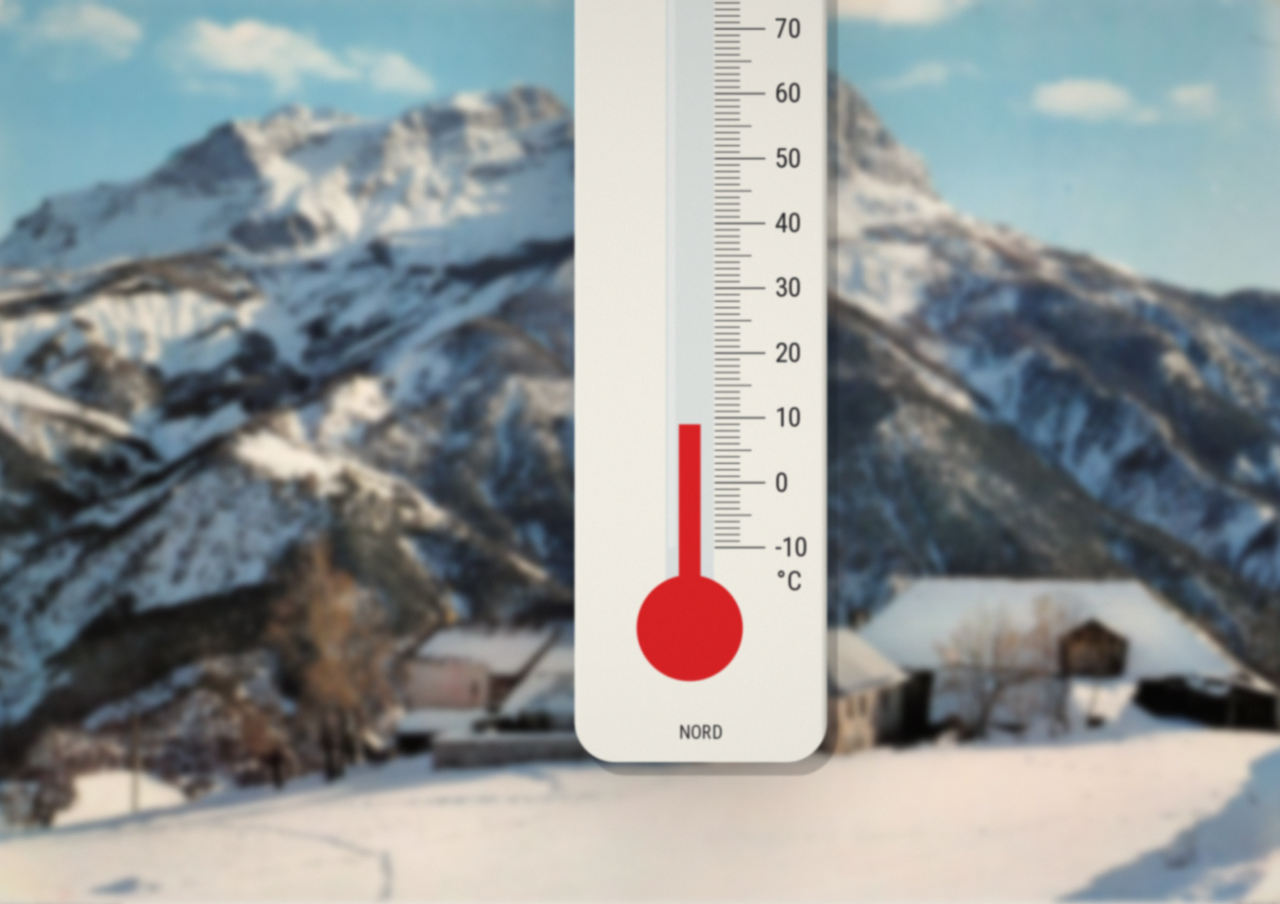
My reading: 9,°C
